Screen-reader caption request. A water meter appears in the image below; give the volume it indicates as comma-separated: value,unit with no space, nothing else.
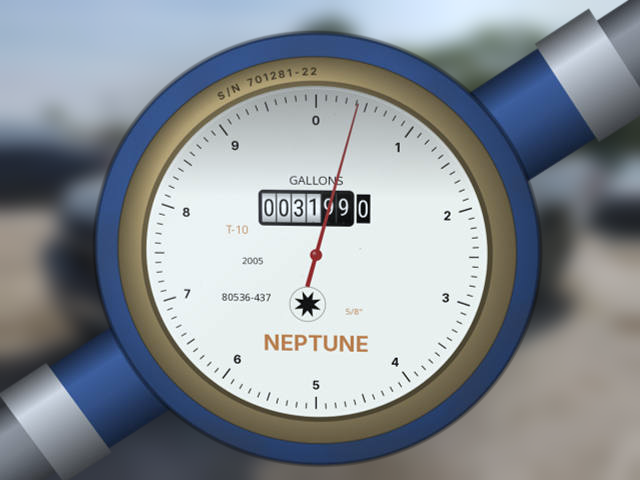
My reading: 31990.4,gal
